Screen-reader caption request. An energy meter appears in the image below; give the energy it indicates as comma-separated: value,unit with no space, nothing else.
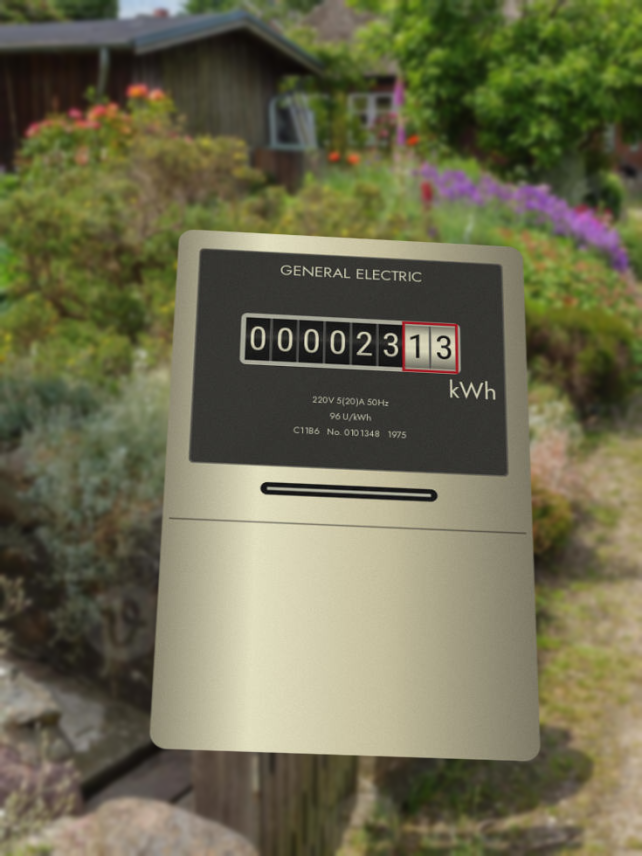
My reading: 23.13,kWh
